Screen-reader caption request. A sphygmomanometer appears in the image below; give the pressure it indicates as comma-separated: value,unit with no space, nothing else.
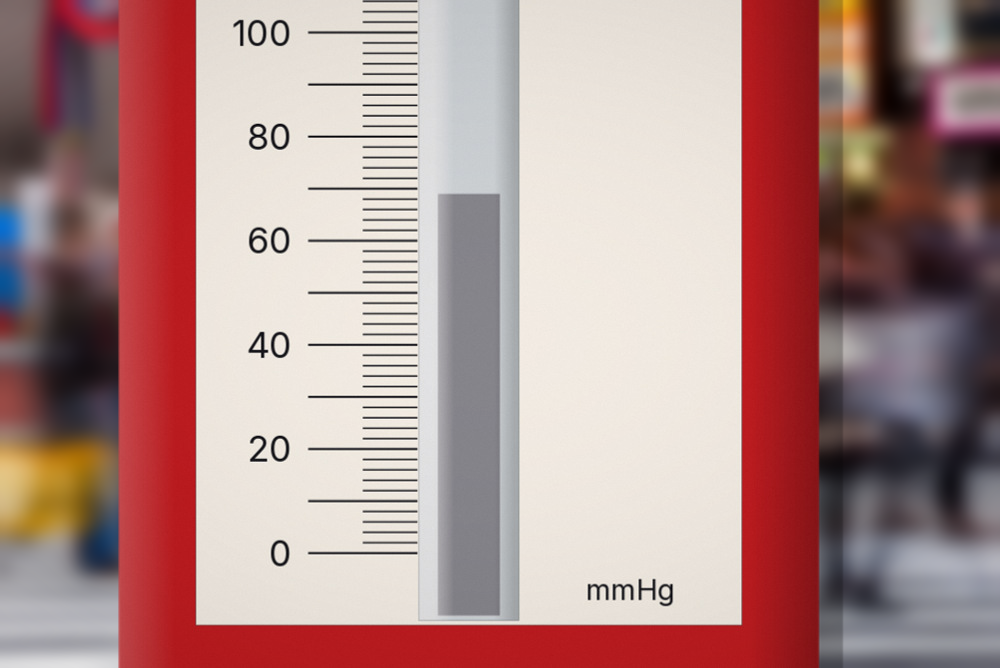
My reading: 69,mmHg
